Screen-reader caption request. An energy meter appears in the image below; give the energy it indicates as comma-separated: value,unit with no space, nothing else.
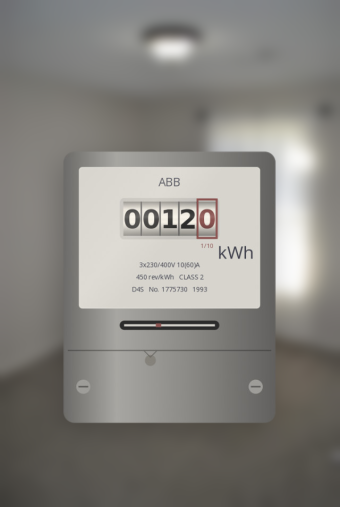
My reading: 12.0,kWh
